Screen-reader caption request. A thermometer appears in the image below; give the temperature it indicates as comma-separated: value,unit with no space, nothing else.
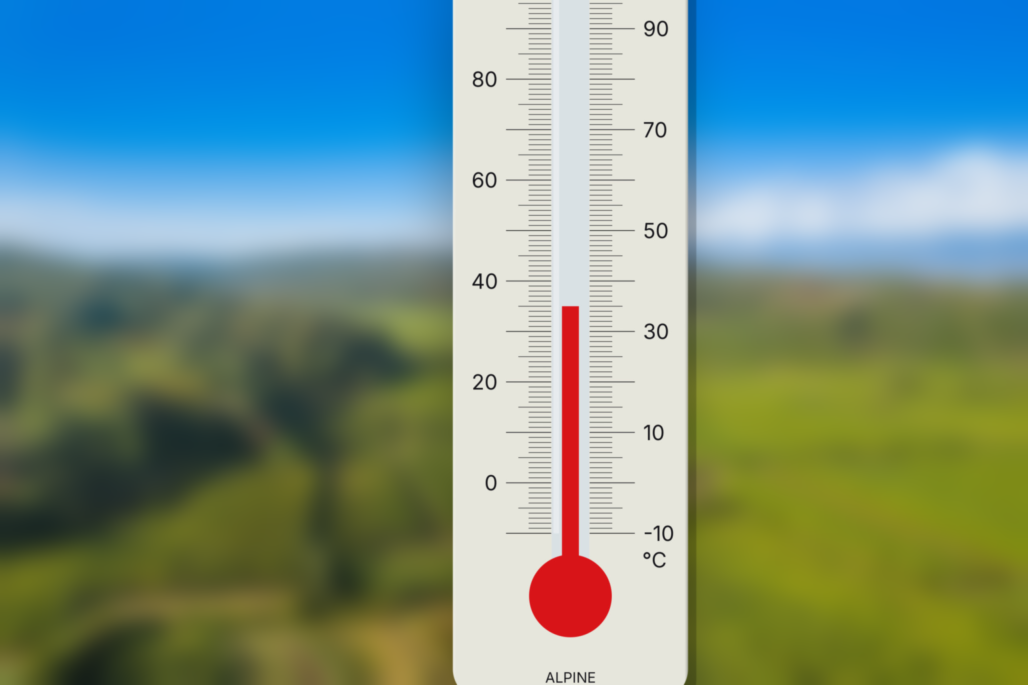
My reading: 35,°C
